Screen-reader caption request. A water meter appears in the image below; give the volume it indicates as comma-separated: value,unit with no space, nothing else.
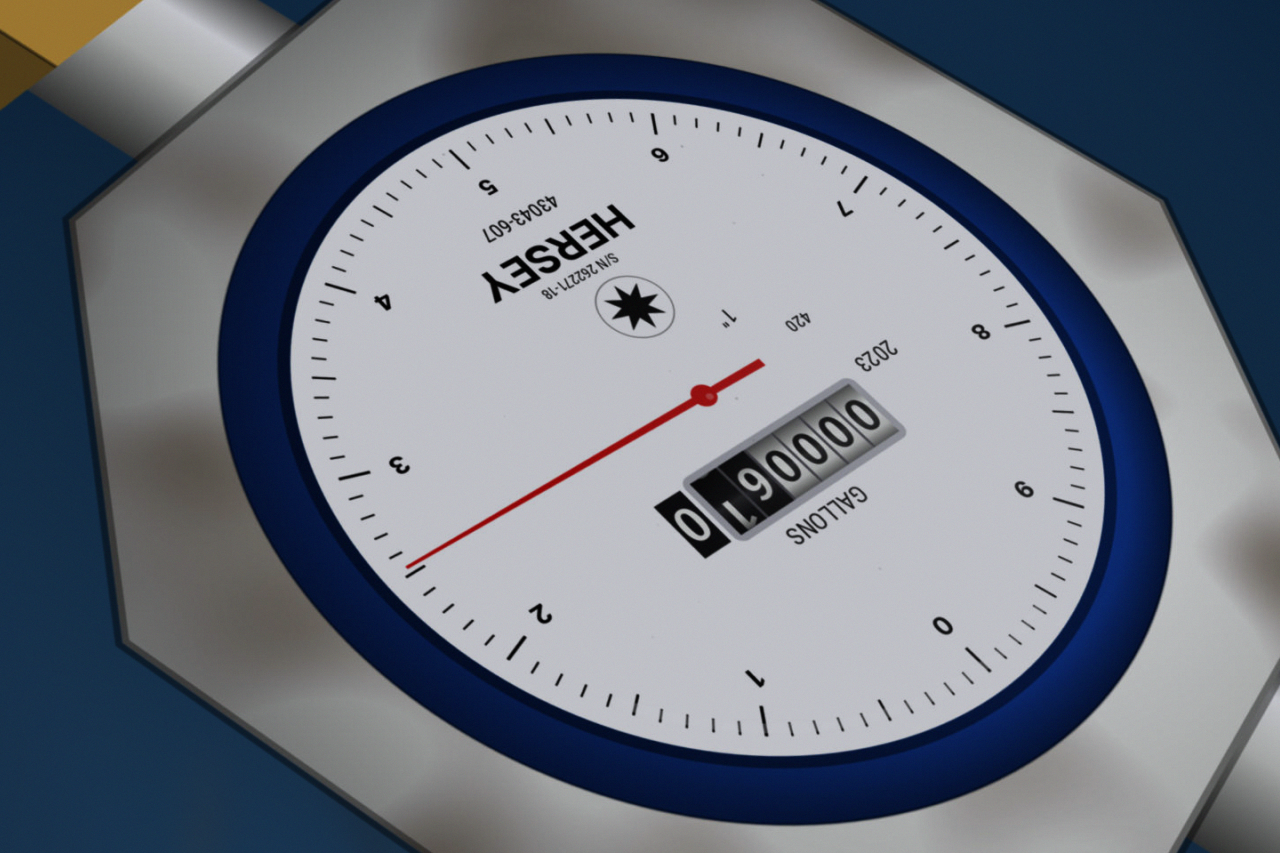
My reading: 612.5,gal
